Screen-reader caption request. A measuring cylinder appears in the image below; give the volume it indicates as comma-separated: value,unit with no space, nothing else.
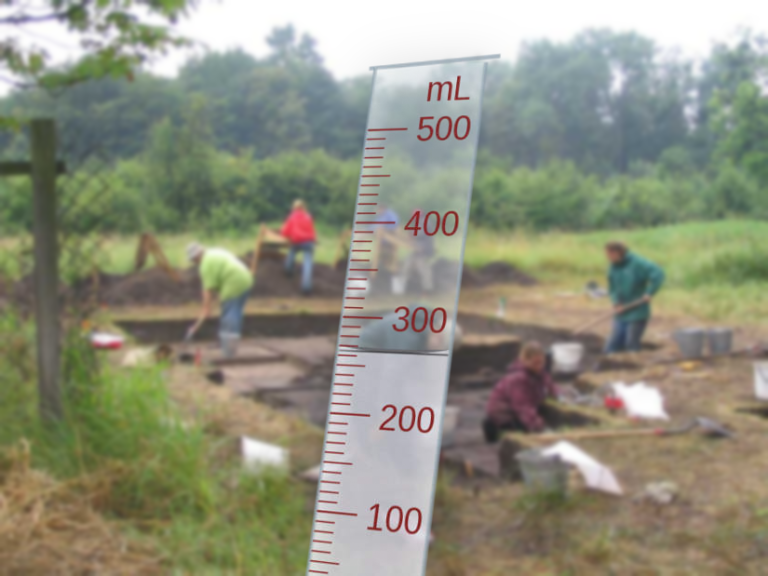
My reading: 265,mL
